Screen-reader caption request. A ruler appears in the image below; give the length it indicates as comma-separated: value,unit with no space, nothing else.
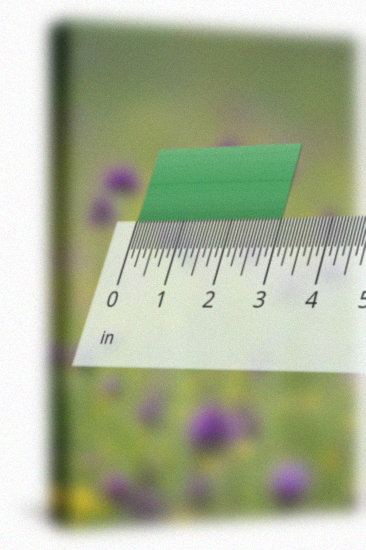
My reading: 3,in
